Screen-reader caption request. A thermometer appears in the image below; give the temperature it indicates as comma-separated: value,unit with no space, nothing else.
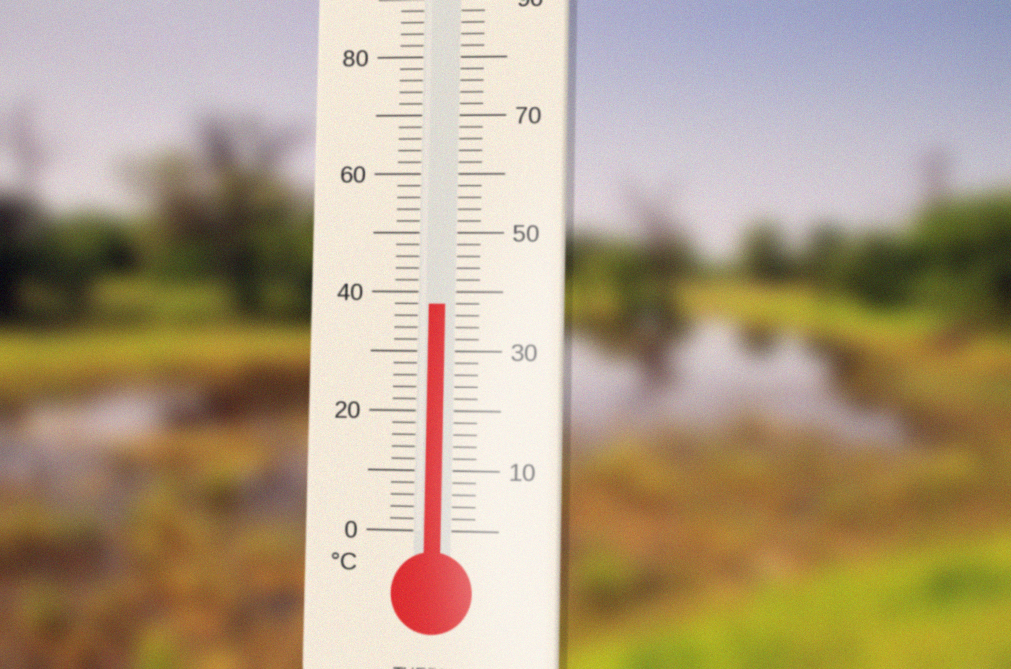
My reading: 38,°C
